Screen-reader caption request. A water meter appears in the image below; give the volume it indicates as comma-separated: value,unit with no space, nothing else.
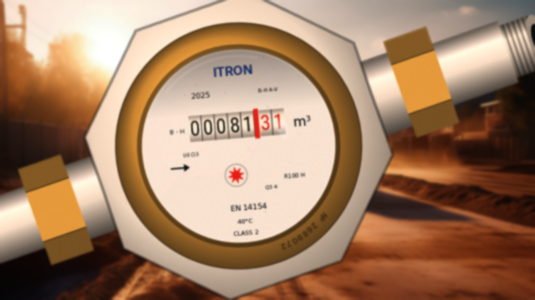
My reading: 81.31,m³
